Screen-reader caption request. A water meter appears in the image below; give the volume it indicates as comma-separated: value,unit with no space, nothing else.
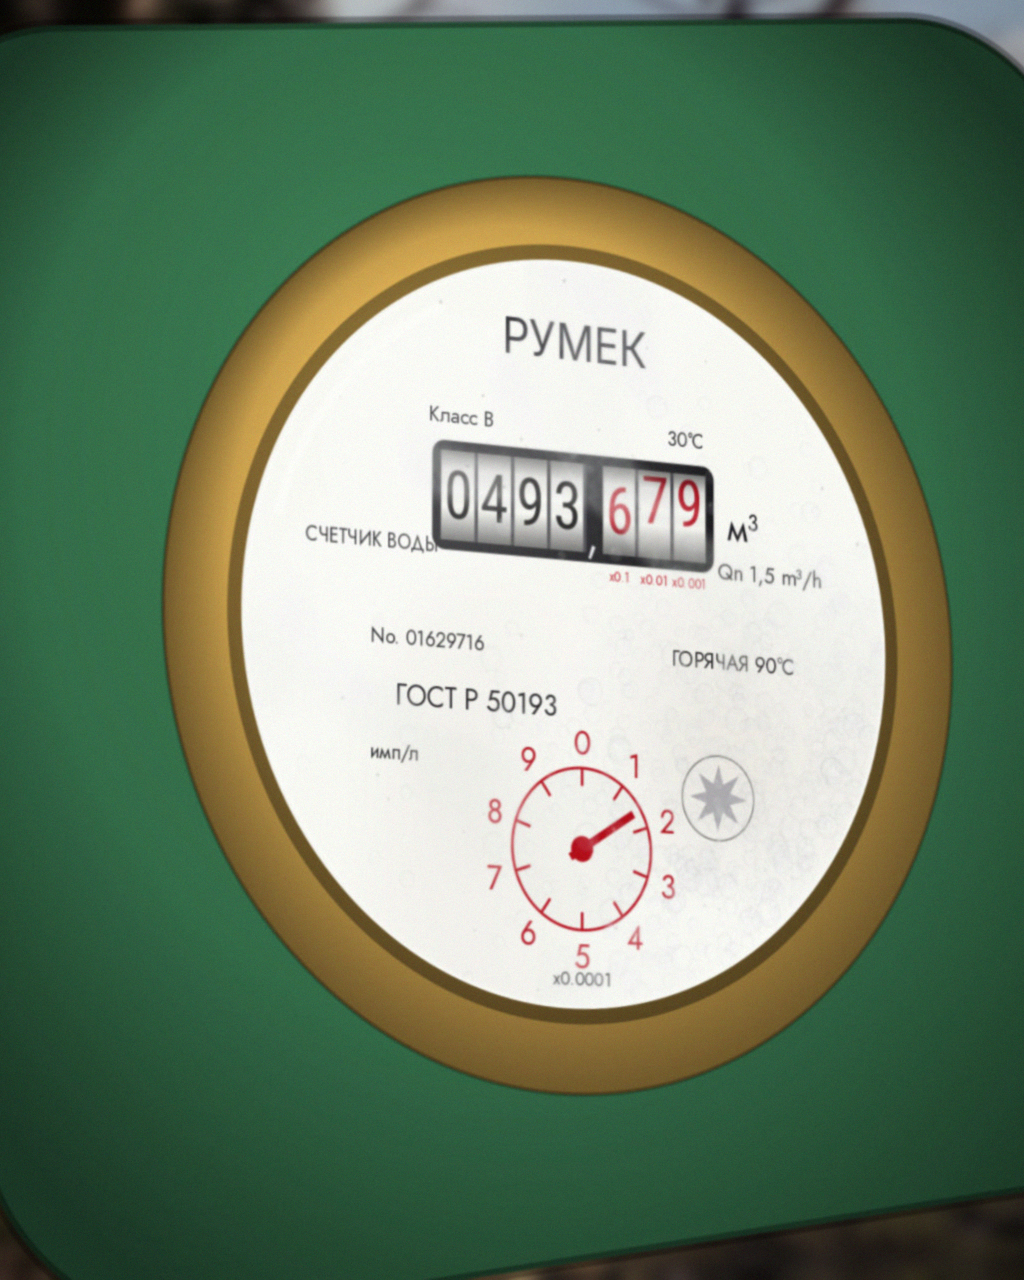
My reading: 493.6791,m³
